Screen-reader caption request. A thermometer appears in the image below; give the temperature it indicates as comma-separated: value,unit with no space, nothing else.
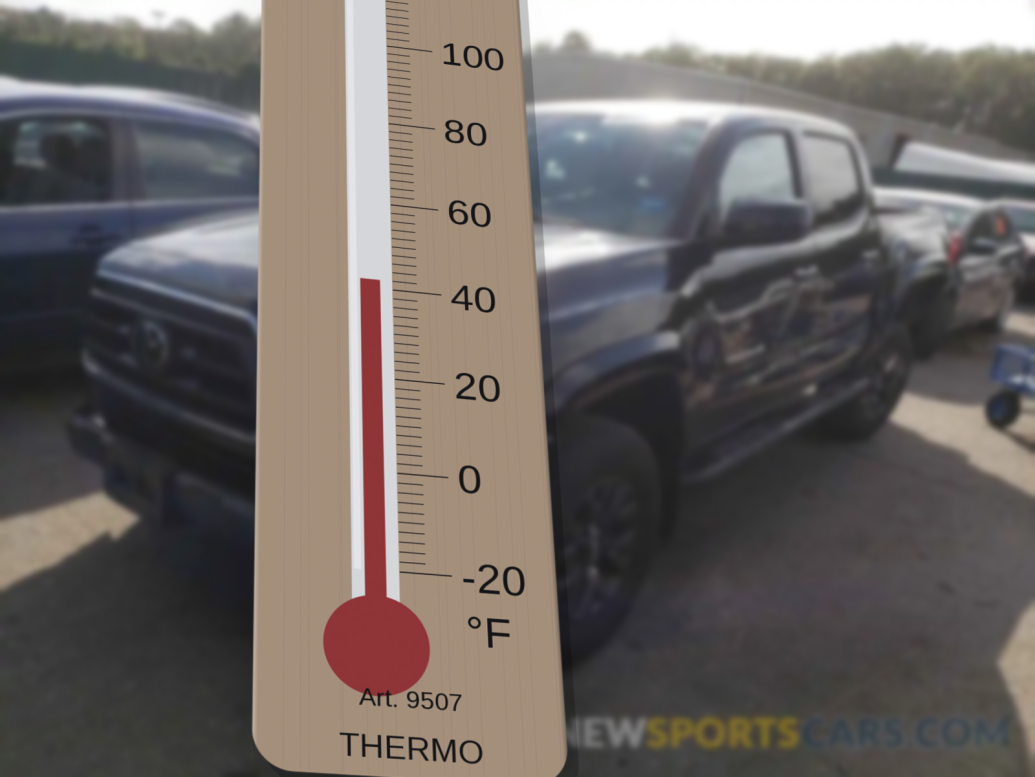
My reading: 42,°F
